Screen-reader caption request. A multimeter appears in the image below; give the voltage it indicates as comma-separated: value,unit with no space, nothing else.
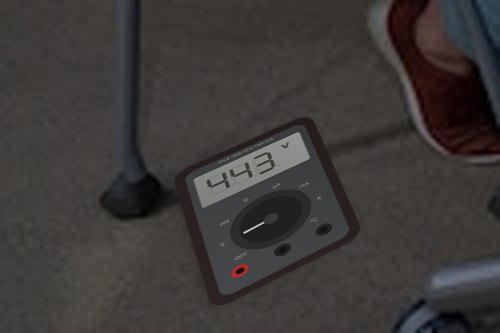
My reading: 443,V
